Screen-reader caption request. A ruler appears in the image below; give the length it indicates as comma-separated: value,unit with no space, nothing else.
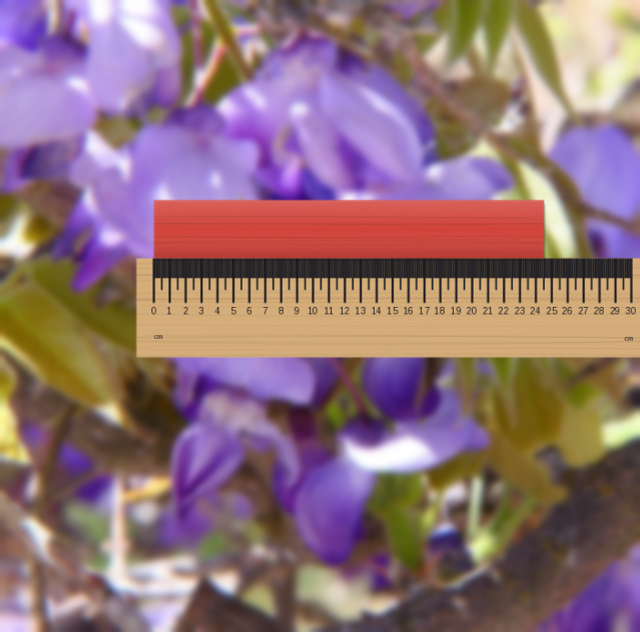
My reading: 24.5,cm
